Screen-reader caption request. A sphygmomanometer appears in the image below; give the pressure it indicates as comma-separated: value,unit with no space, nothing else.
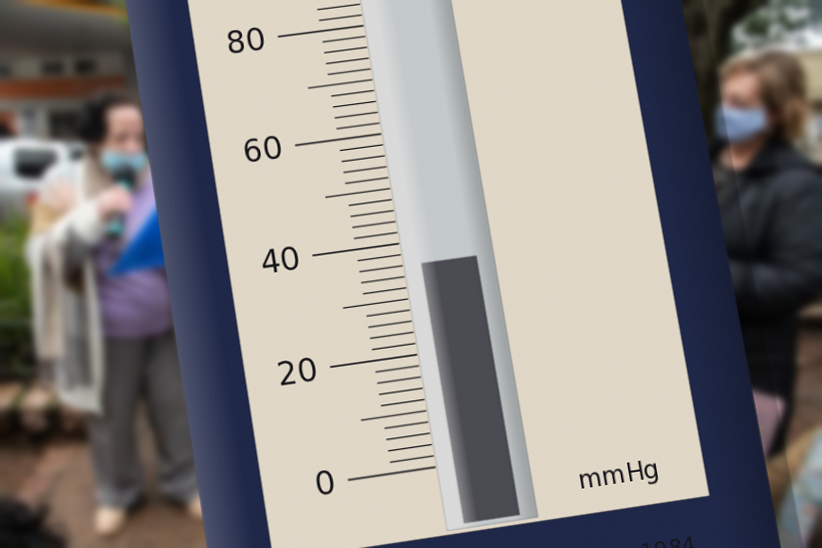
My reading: 36,mmHg
